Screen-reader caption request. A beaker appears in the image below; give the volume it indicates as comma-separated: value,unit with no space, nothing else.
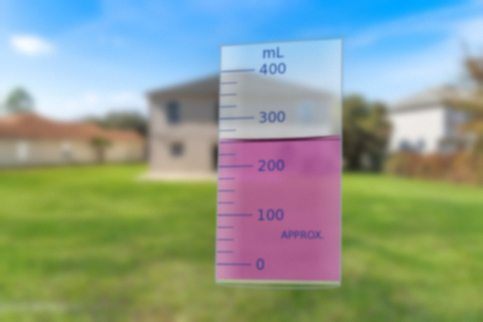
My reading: 250,mL
